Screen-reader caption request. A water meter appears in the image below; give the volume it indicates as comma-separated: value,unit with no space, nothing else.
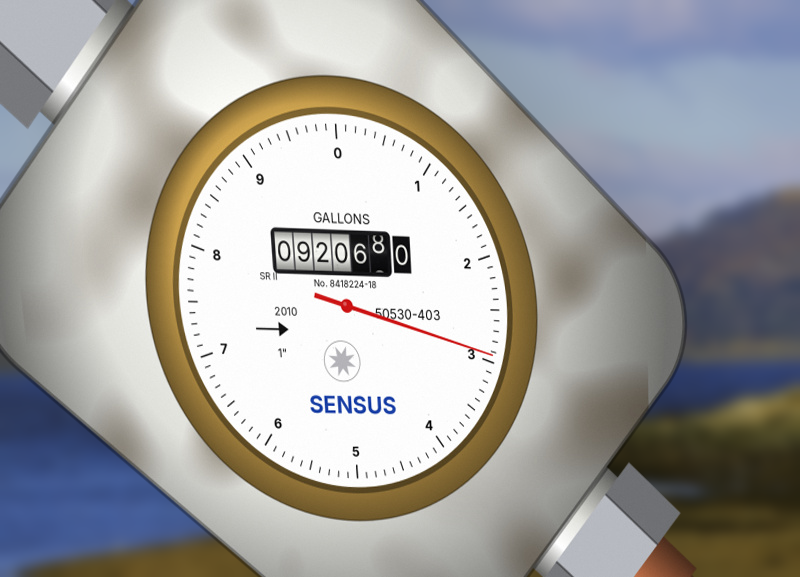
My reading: 920682.9,gal
